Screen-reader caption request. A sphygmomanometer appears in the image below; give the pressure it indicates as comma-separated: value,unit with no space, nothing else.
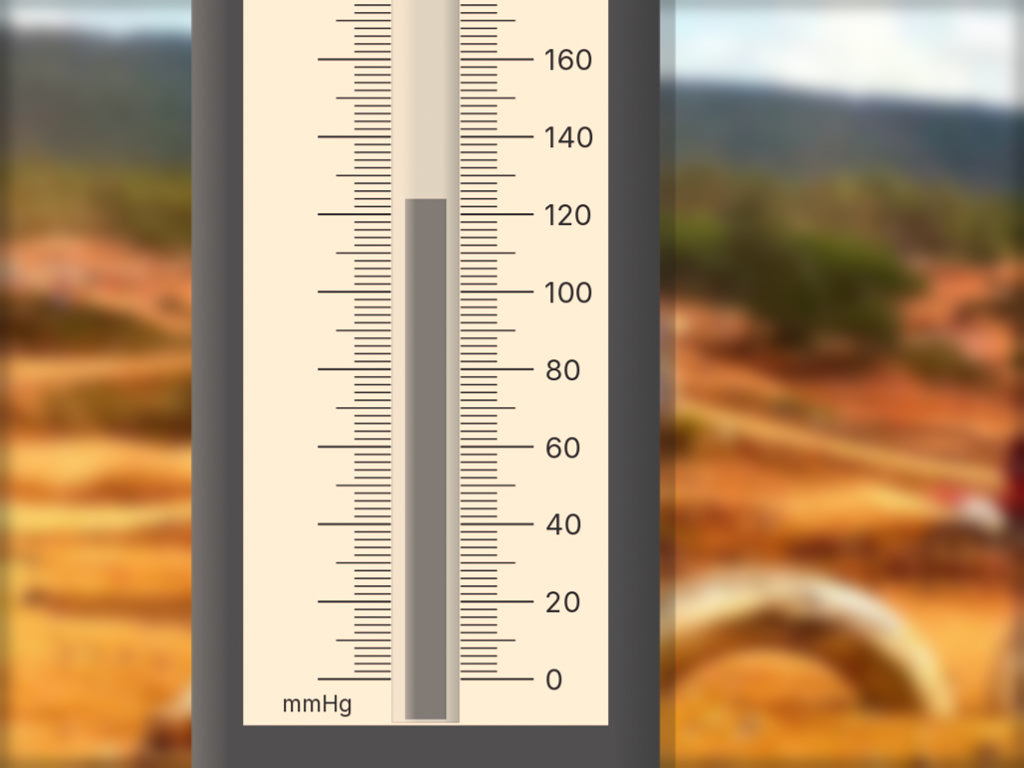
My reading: 124,mmHg
